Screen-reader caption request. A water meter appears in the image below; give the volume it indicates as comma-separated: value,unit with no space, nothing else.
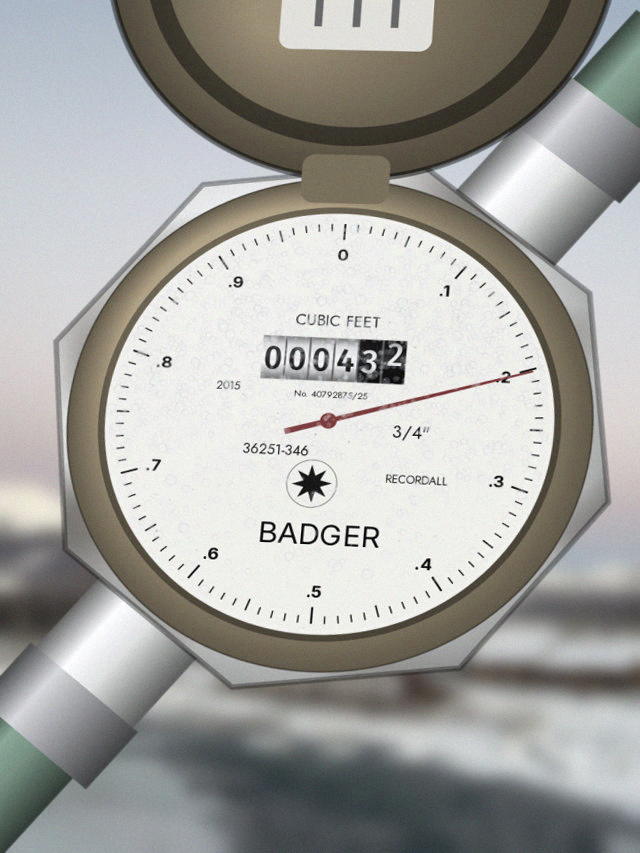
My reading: 432.20,ft³
